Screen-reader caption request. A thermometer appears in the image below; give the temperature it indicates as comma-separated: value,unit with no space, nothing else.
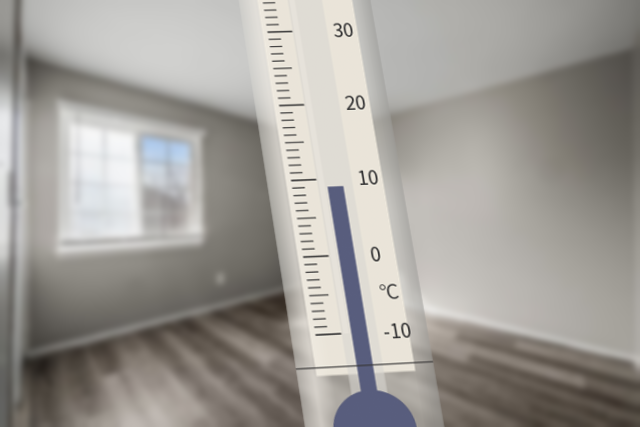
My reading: 9,°C
